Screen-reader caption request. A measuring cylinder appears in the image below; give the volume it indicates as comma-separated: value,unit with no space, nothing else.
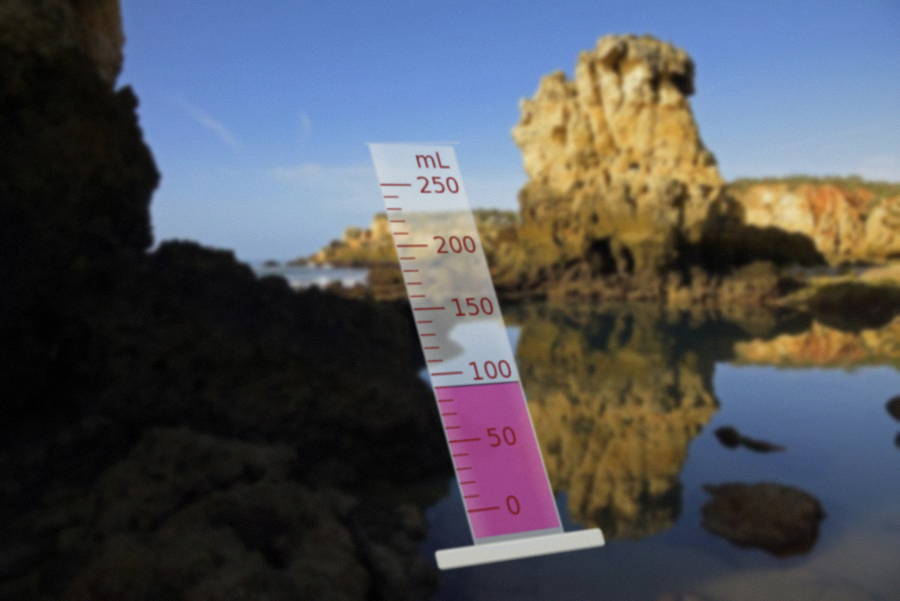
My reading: 90,mL
